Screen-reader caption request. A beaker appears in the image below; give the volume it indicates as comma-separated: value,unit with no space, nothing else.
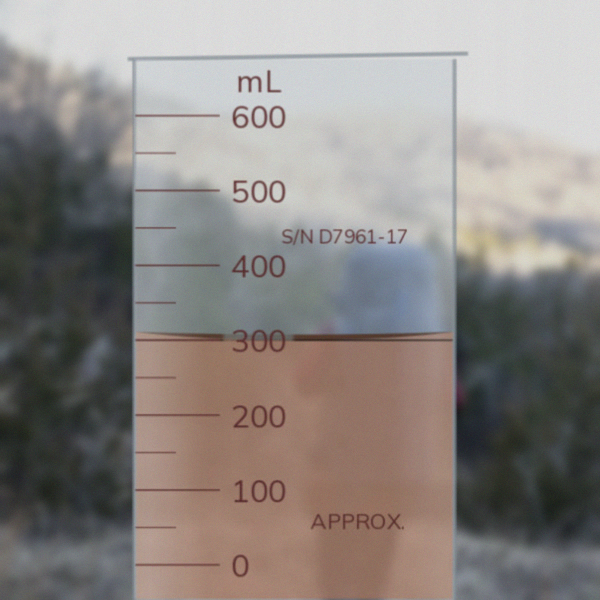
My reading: 300,mL
